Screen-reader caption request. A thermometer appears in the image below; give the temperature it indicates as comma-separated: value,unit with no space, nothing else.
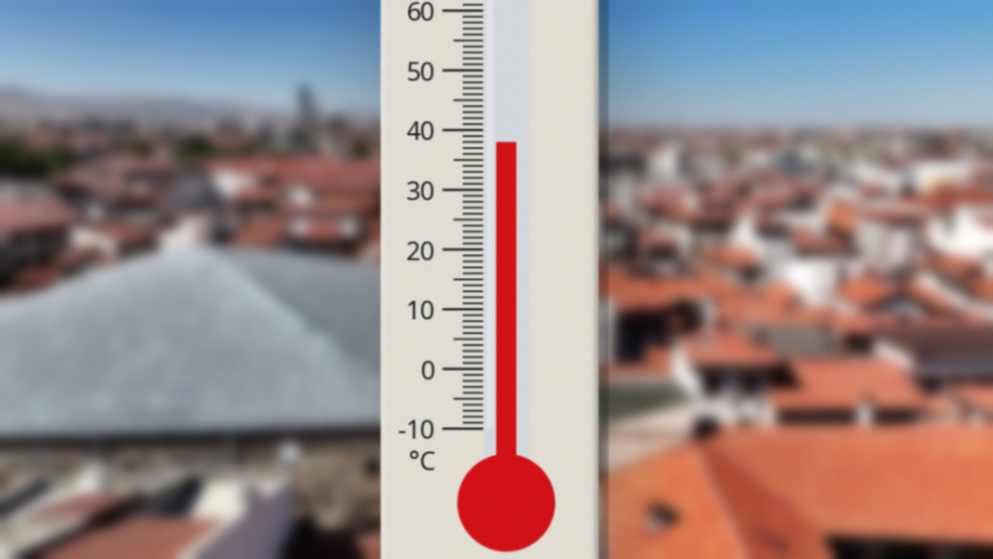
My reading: 38,°C
